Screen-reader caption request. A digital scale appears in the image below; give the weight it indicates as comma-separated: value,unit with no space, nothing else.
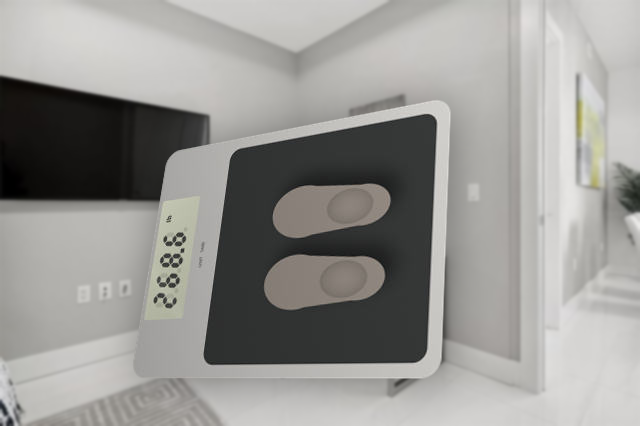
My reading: 268.6,lb
